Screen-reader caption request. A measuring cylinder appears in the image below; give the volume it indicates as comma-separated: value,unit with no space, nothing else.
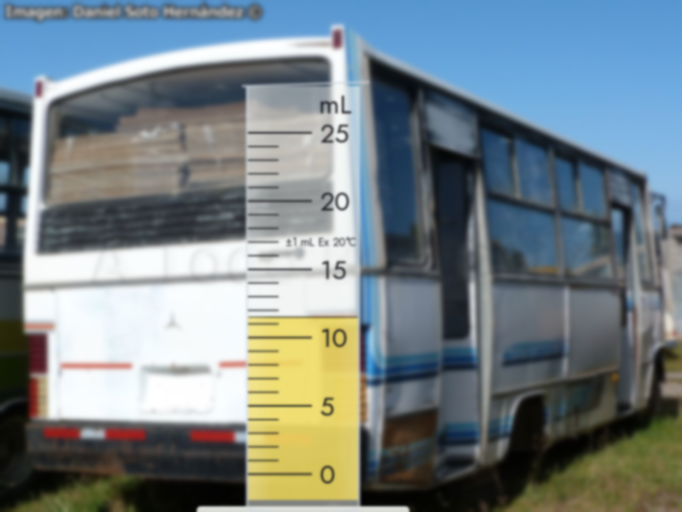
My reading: 11.5,mL
